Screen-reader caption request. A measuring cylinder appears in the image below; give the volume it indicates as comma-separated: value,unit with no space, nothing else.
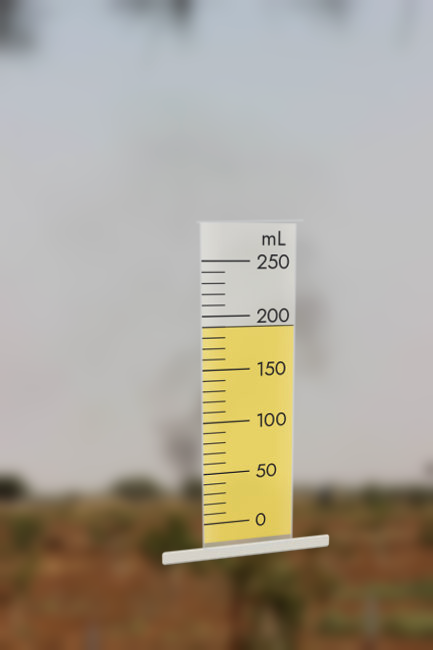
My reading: 190,mL
